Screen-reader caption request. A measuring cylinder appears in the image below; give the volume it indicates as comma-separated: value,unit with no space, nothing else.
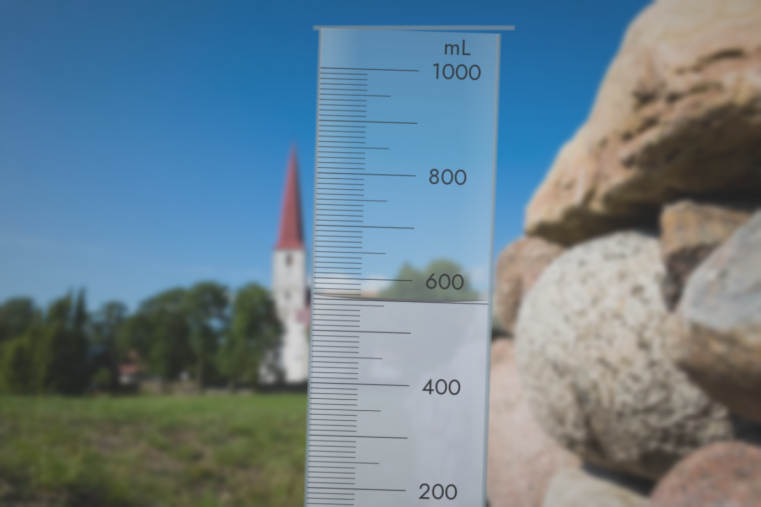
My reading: 560,mL
